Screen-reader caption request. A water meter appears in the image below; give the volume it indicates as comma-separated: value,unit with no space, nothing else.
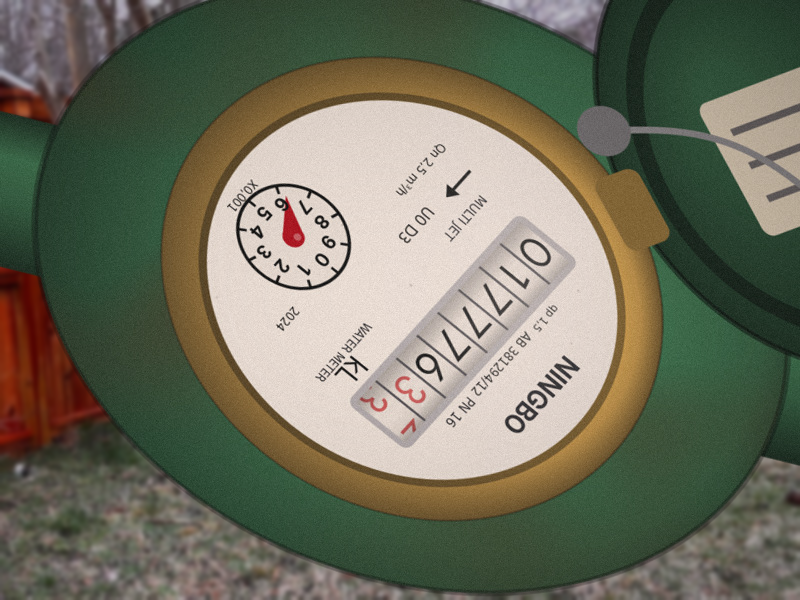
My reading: 17776.326,kL
